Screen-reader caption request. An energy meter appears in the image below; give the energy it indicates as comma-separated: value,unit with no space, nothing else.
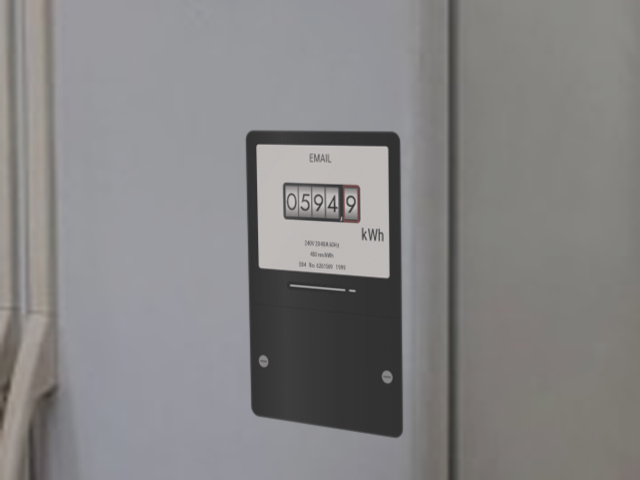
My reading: 594.9,kWh
